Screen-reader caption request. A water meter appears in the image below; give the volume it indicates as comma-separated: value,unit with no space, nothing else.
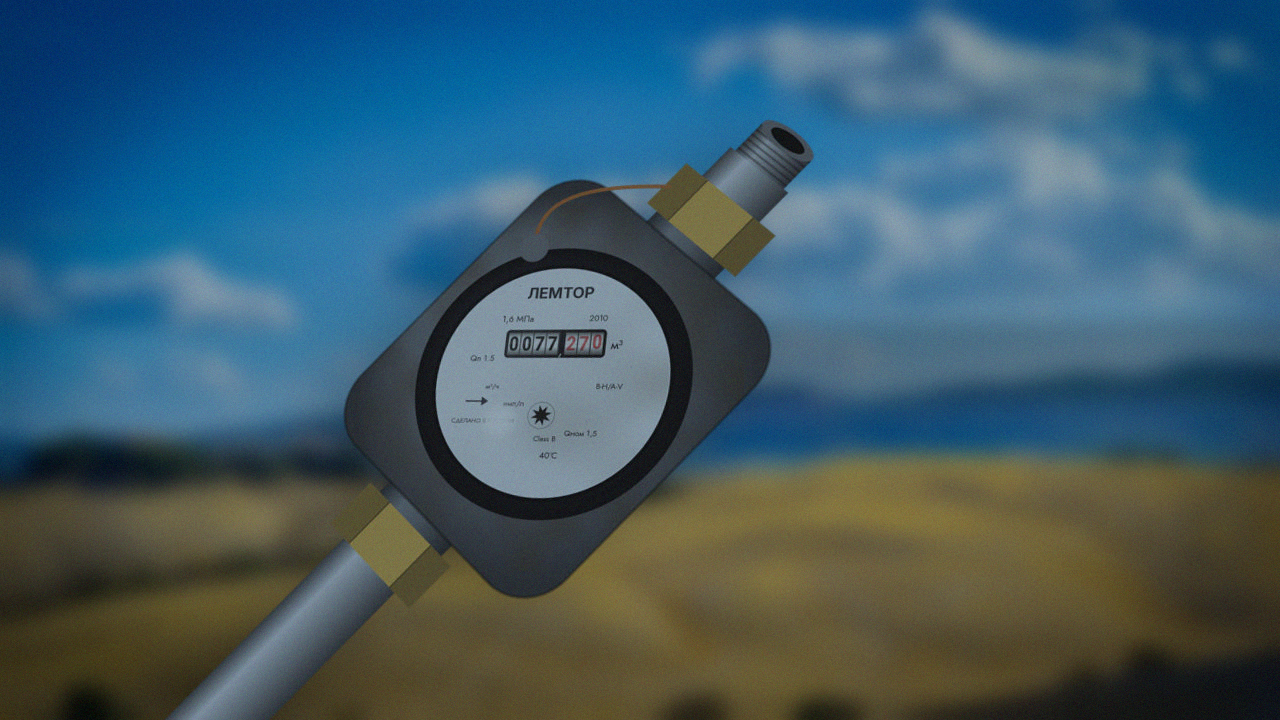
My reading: 77.270,m³
